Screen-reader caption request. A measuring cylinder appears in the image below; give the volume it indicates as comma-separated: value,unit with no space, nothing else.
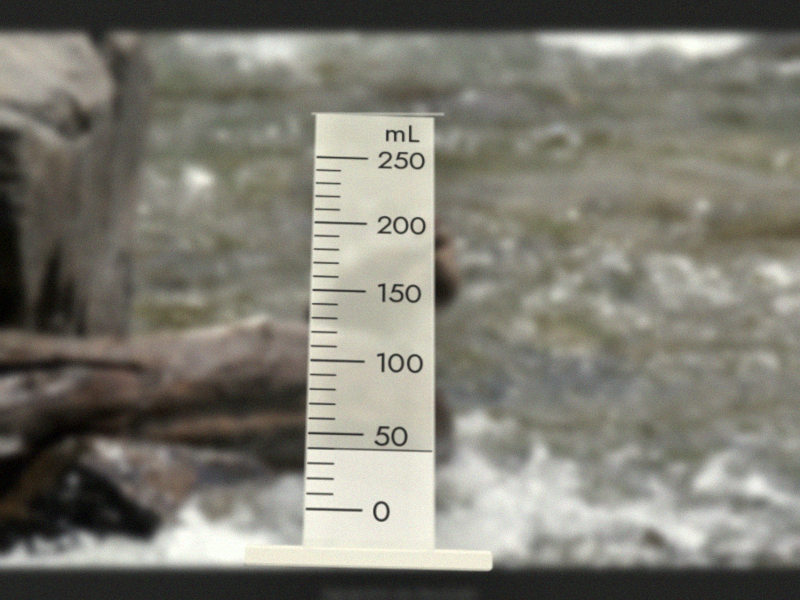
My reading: 40,mL
